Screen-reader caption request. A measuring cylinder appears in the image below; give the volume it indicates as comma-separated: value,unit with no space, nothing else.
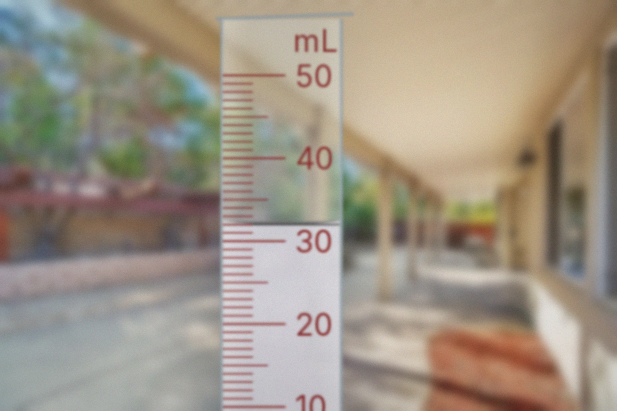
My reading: 32,mL
